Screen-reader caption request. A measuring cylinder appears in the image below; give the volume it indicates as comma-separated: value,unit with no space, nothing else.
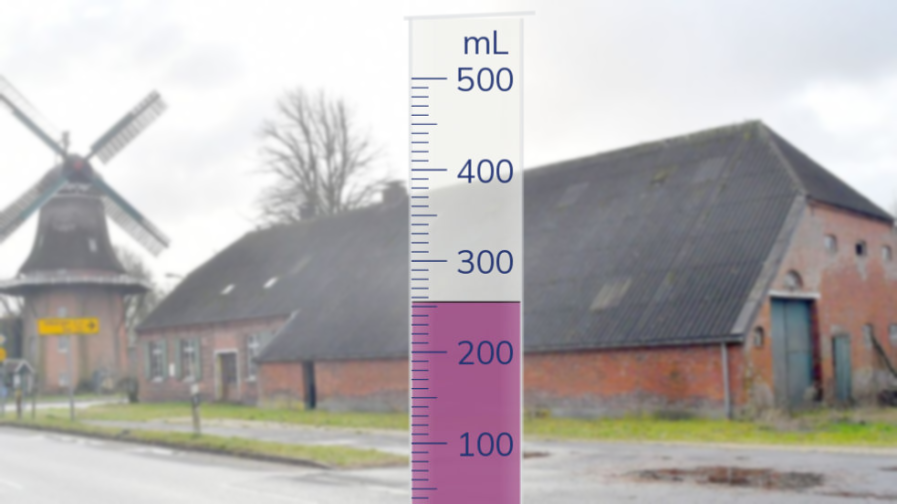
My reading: 255,mL
